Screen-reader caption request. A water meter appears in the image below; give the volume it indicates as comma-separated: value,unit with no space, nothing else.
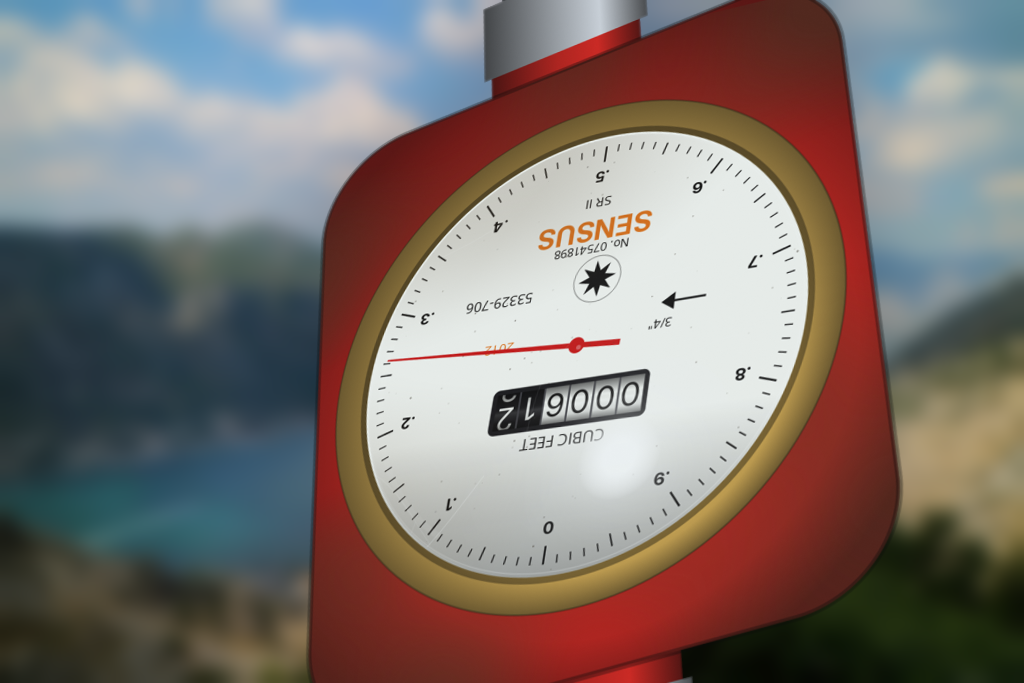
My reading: 612.26,ft³
